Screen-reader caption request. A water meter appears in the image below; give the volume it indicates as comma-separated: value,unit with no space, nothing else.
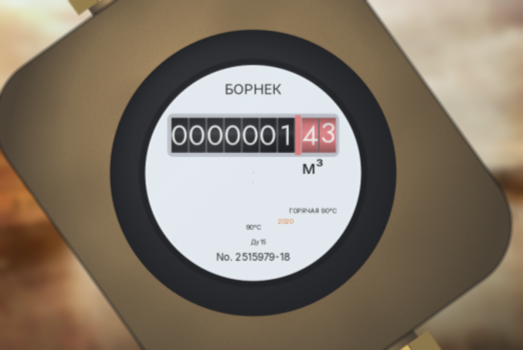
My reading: 1.43,m³
